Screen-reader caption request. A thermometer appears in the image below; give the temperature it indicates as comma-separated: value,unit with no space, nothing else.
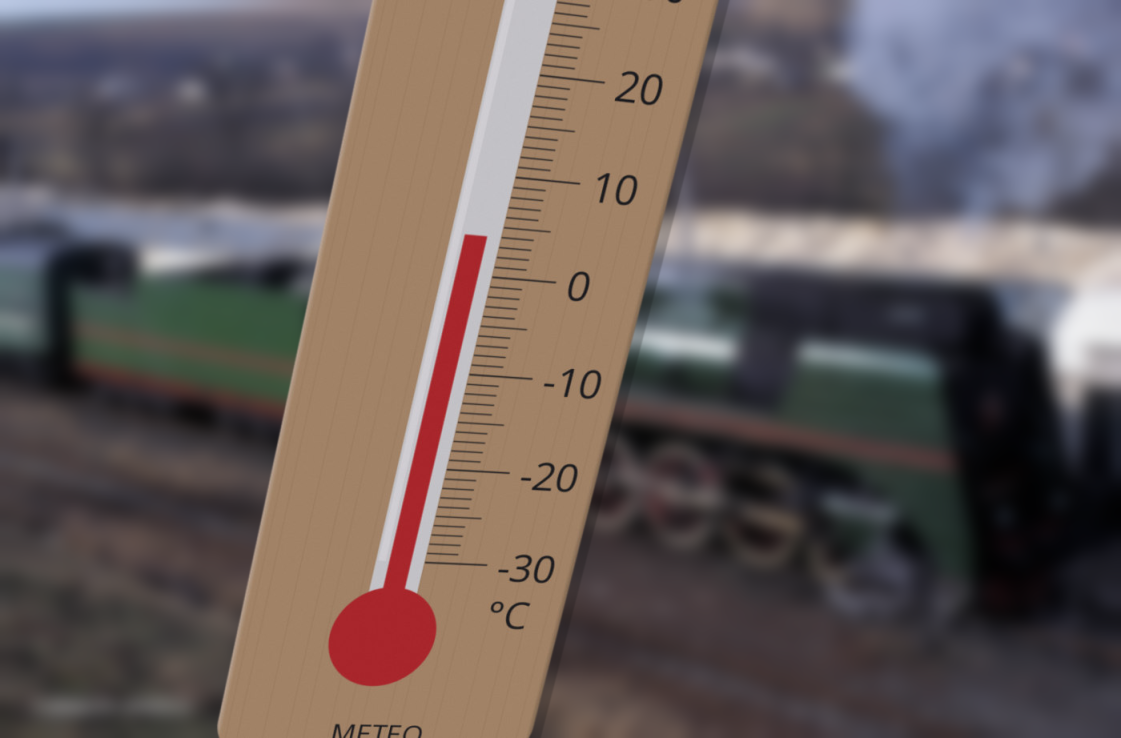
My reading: 4,°C
